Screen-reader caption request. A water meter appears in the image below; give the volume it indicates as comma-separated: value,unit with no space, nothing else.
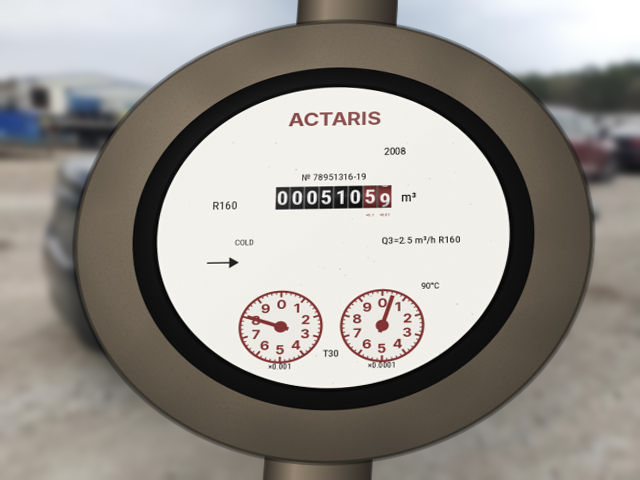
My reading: 510.5880,m³
